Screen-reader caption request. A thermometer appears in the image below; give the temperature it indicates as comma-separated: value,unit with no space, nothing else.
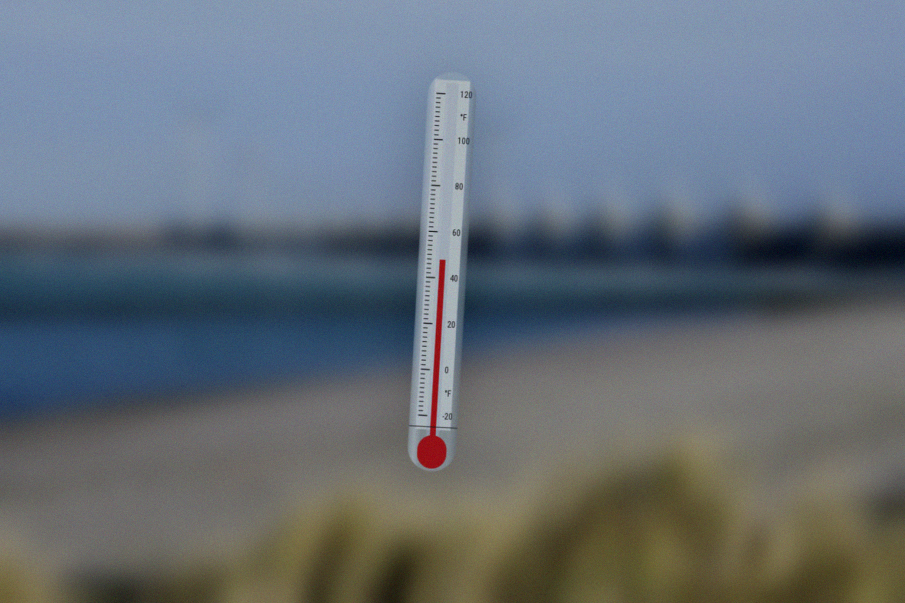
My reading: 48,°F
